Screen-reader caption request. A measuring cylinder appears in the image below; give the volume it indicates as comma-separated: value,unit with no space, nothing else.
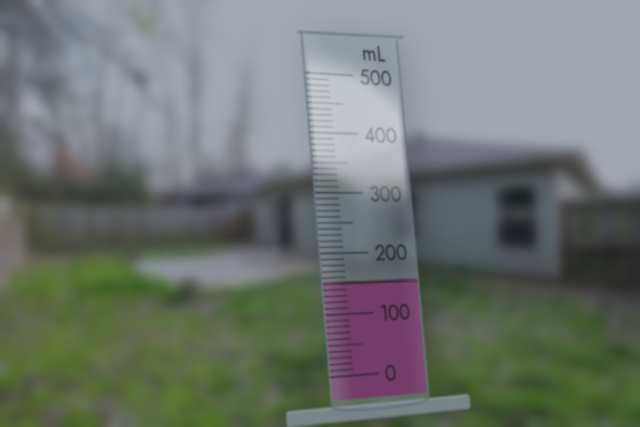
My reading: 150,mL
